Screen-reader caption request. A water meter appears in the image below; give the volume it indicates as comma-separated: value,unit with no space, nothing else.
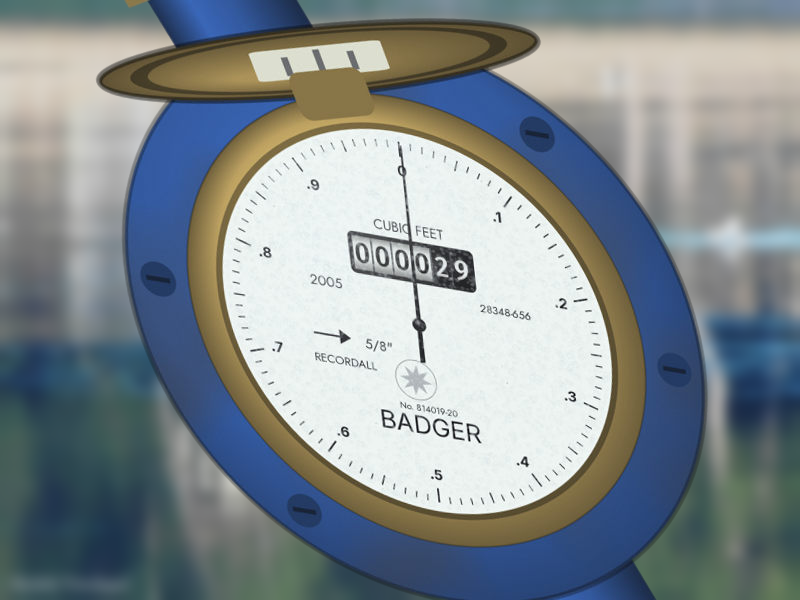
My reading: 29.00,ft³
